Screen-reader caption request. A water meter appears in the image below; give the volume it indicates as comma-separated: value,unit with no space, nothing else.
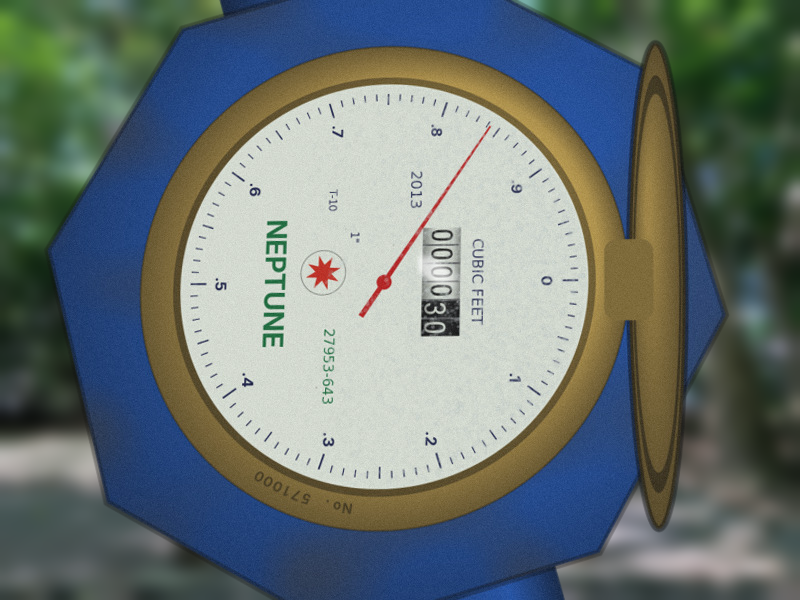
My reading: 29.84,ft³
